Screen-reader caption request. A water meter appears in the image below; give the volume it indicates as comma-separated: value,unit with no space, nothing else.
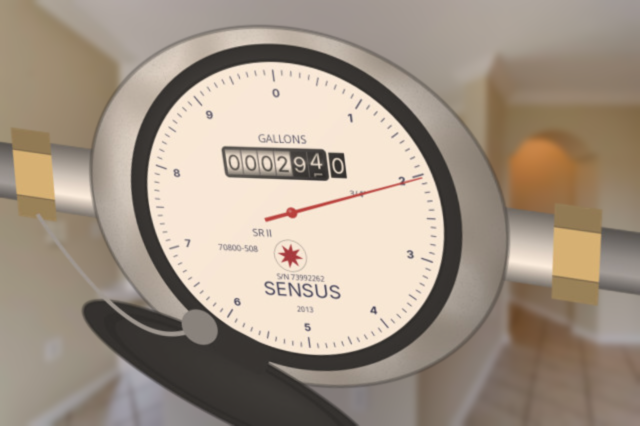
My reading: 2942.0,gal
